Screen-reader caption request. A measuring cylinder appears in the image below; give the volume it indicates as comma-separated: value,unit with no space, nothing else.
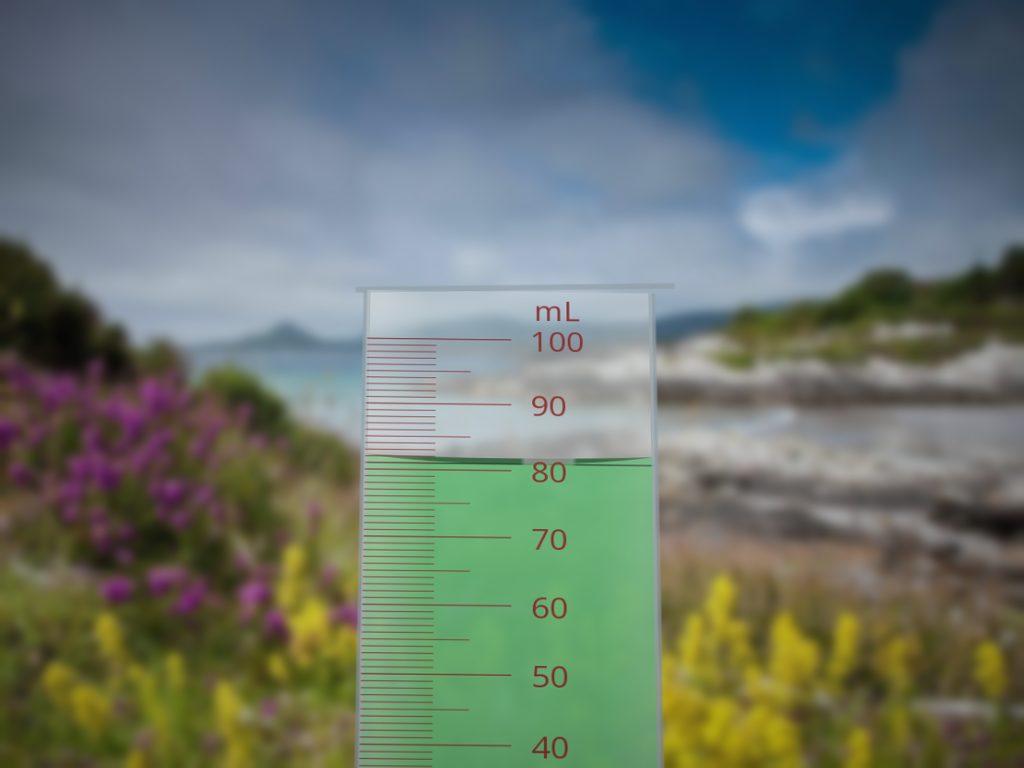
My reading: 81,mL
